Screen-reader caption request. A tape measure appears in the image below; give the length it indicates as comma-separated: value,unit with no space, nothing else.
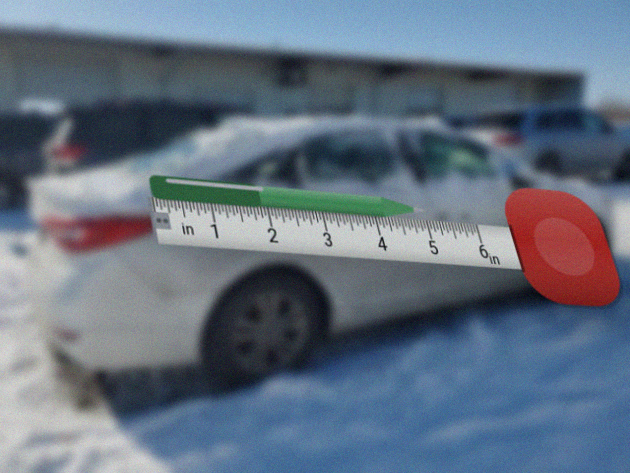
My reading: 5,in
